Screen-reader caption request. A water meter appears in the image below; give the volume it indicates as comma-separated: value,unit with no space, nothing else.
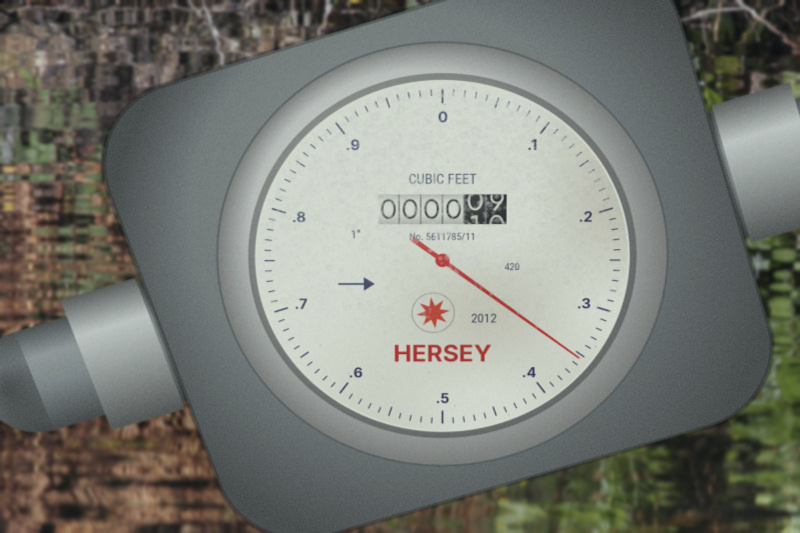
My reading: 9.35,ft³
